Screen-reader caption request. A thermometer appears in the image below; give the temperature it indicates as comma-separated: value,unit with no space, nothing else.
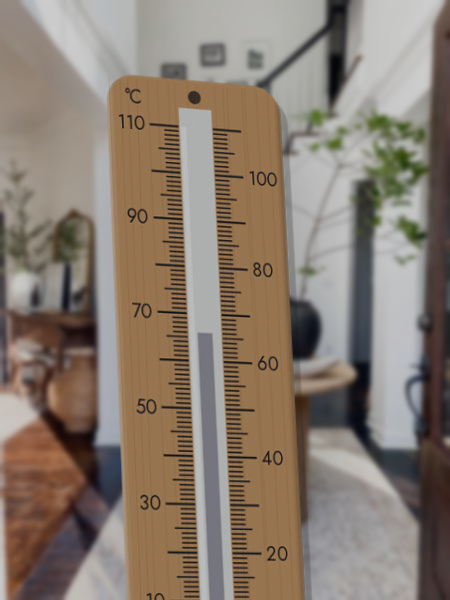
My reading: 66,°C
